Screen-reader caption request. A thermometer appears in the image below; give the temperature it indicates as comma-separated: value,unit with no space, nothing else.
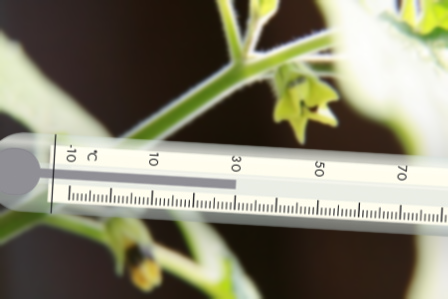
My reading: 30,°C
